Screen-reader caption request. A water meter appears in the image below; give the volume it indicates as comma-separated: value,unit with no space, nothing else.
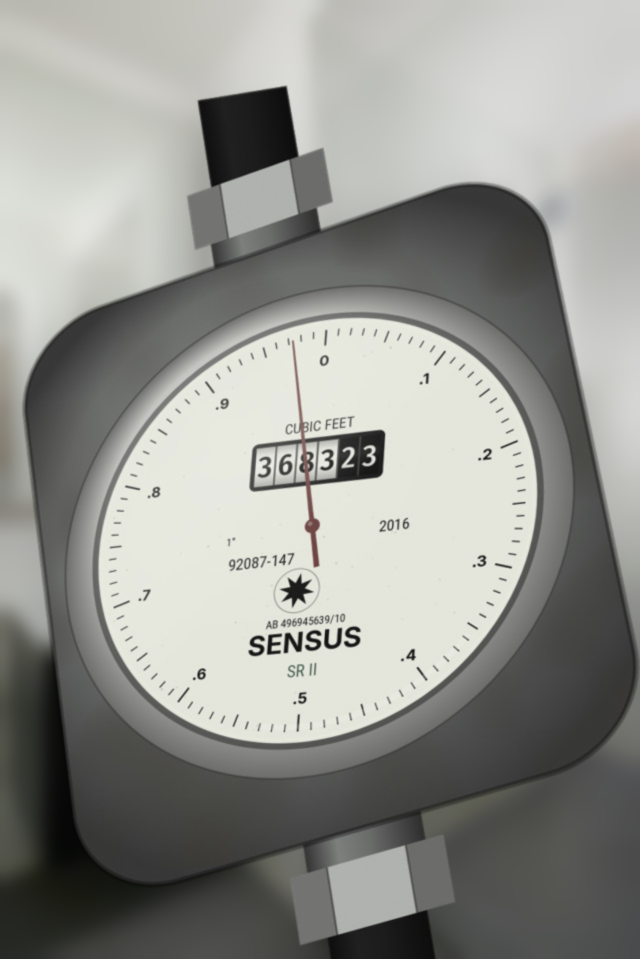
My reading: 368322.97,ft³
